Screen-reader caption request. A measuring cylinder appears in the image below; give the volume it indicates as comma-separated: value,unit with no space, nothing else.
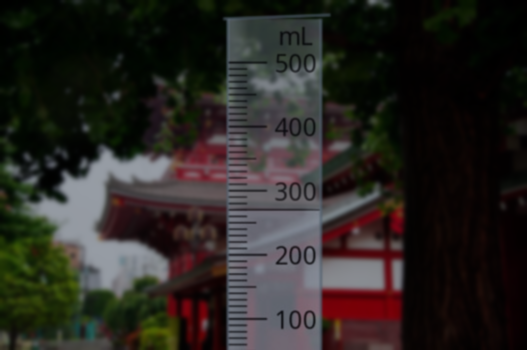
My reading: 270,mL
